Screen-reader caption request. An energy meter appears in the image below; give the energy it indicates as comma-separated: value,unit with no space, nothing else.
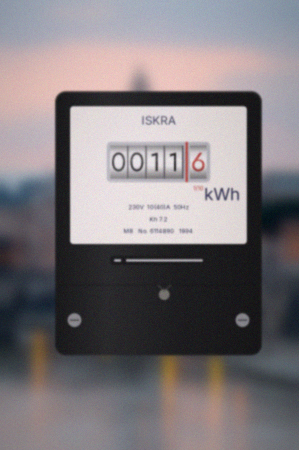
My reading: 11.6,kWh
